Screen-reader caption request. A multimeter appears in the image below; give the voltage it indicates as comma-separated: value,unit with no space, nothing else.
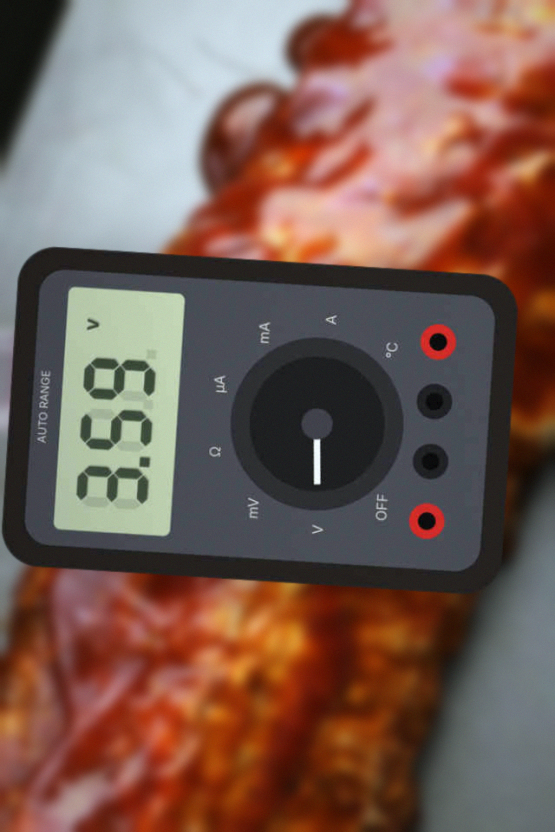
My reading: 3.59,V
